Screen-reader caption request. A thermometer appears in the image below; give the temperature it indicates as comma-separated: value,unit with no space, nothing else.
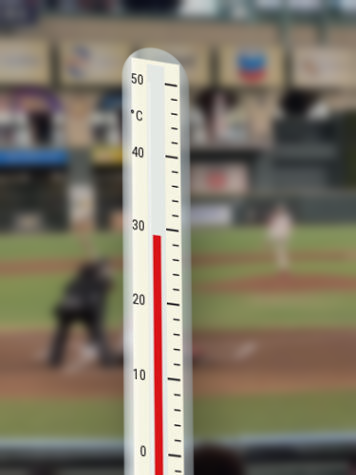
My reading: 29,°C
